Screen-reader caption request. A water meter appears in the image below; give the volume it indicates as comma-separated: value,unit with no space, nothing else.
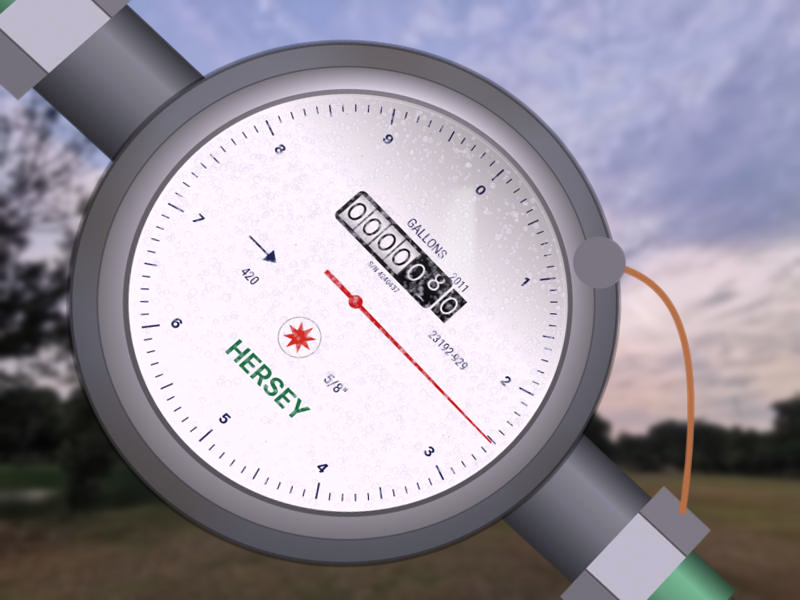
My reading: 82.5,gal
